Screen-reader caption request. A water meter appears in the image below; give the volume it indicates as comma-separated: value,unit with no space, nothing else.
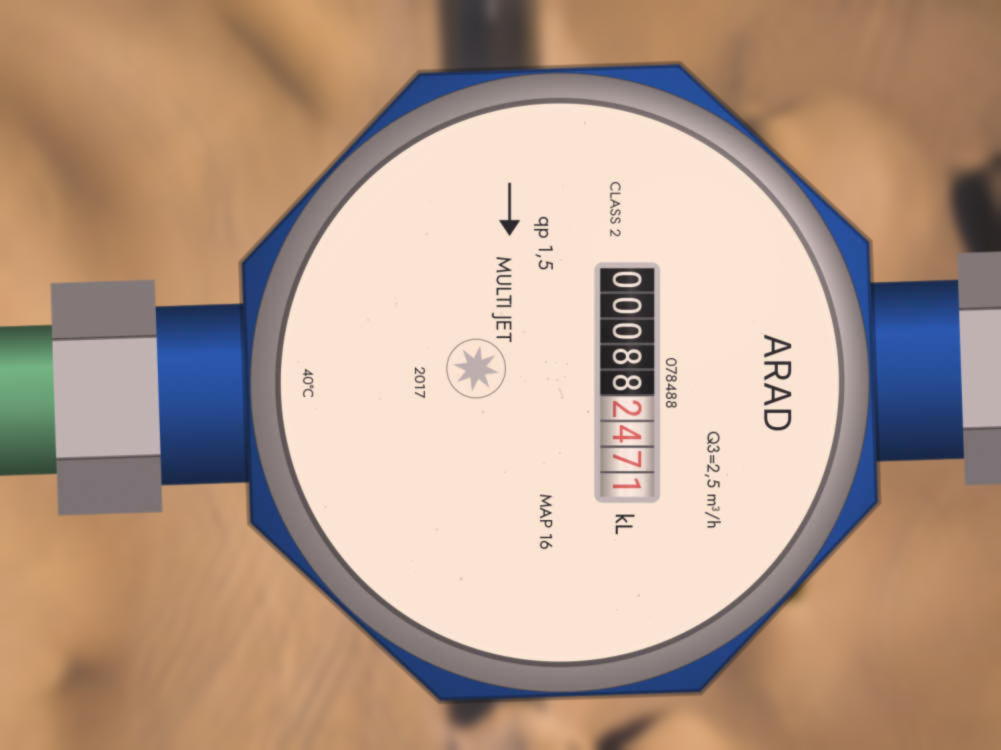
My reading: 88.2471,kL
